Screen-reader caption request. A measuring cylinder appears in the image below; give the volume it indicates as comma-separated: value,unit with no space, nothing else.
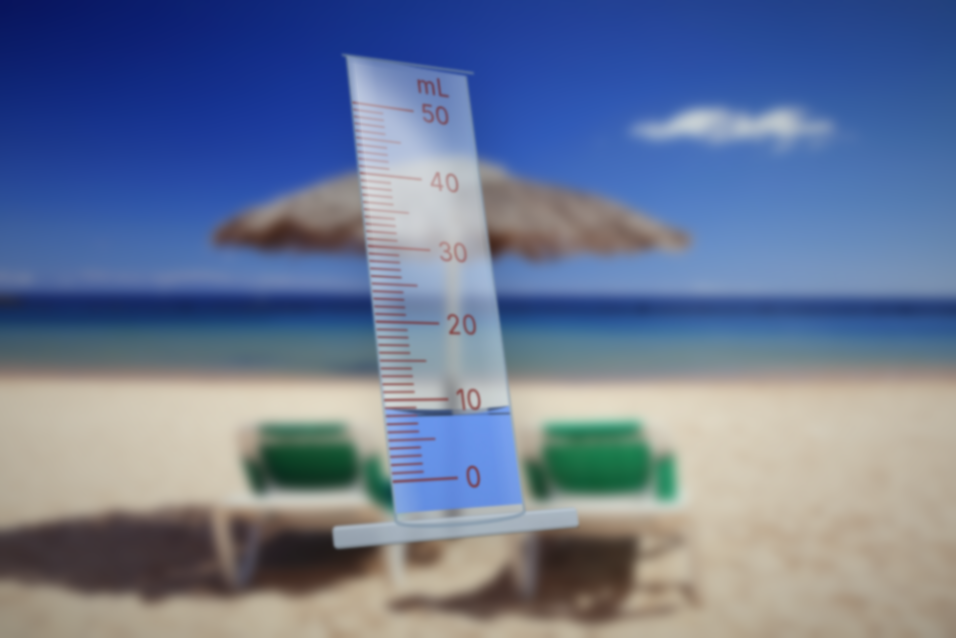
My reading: 8,mL
